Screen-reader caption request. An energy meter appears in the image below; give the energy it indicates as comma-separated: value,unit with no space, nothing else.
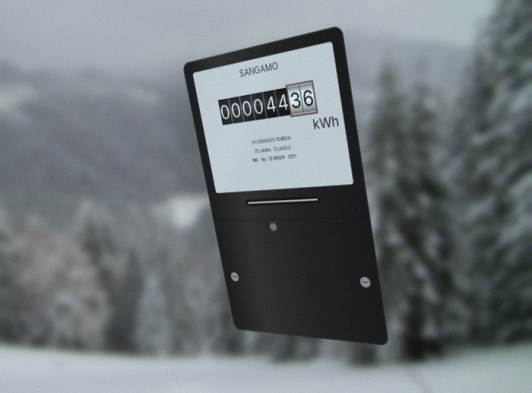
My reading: 44.36,kWh
